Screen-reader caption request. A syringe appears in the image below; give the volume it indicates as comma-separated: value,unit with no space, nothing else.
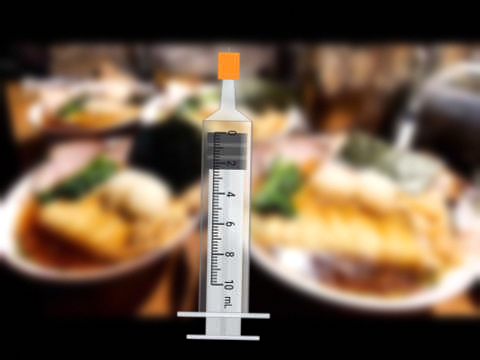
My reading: 0,mL
